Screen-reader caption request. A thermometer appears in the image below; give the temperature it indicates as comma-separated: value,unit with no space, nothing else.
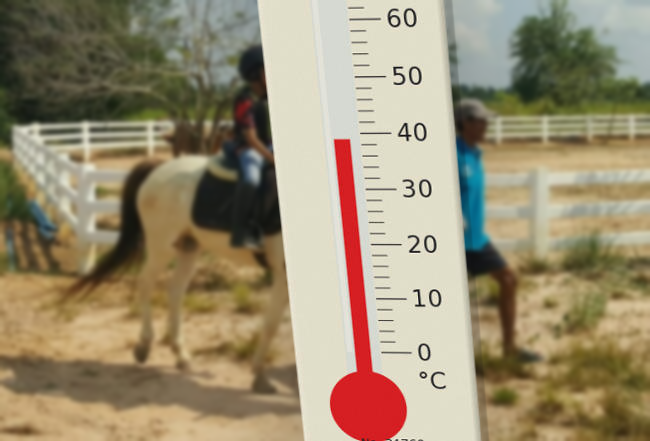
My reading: 39,°C
